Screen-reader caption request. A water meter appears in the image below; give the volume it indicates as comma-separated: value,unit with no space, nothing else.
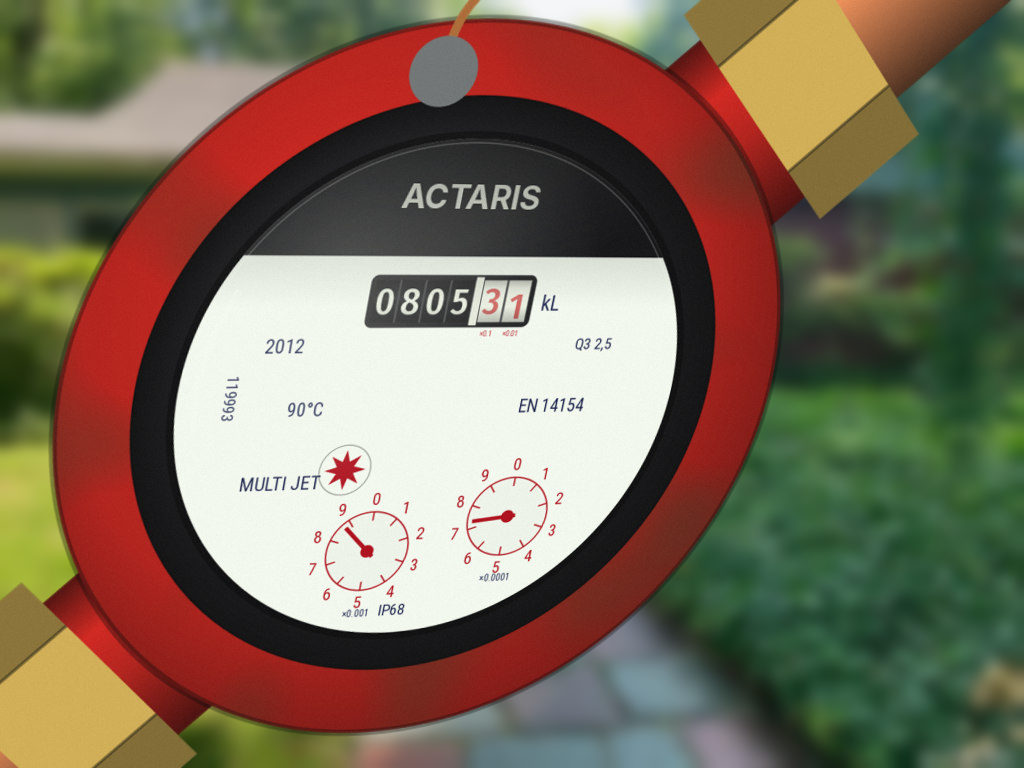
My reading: 805.3087,kL
